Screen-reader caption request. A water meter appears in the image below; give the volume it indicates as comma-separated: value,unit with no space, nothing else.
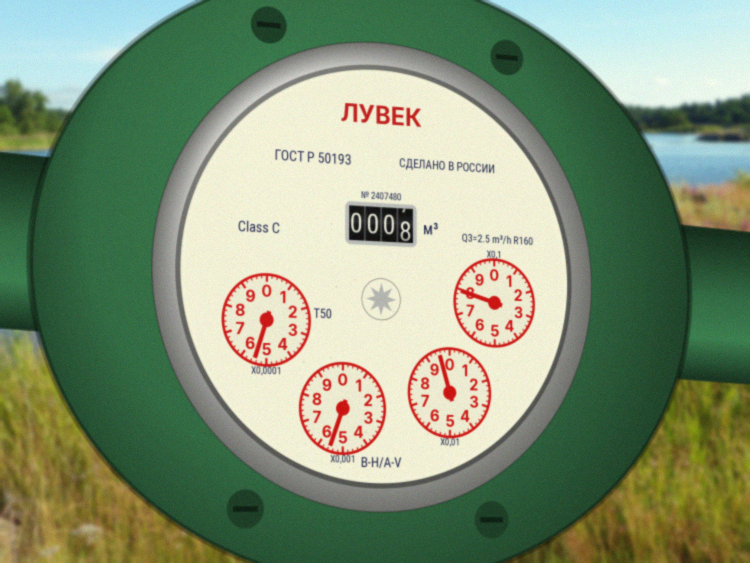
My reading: 7.7955,m³
